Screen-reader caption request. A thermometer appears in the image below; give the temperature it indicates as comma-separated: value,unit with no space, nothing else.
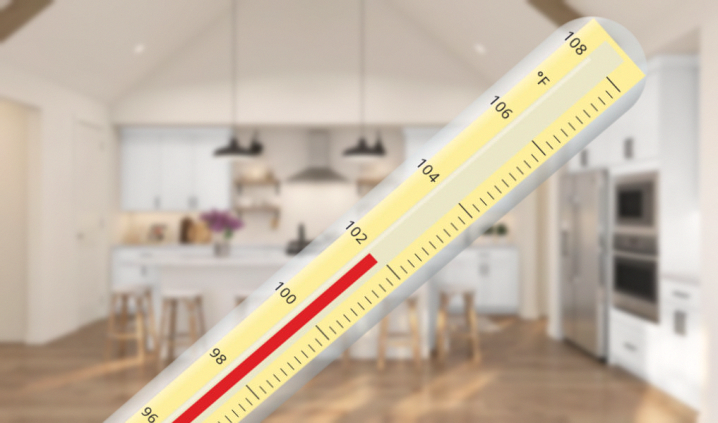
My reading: 101.9,°F
